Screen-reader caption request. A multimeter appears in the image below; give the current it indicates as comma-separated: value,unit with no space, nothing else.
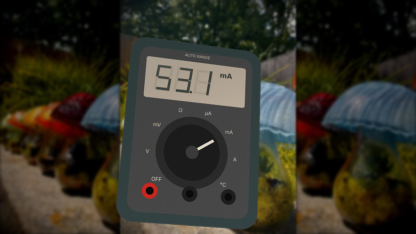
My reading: 53.1,mA
